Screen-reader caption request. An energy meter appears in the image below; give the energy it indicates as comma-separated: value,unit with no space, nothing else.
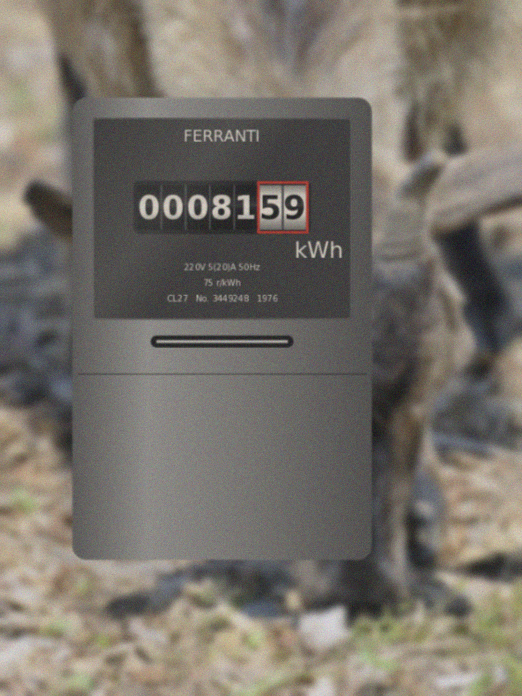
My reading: 81.59,kWh
